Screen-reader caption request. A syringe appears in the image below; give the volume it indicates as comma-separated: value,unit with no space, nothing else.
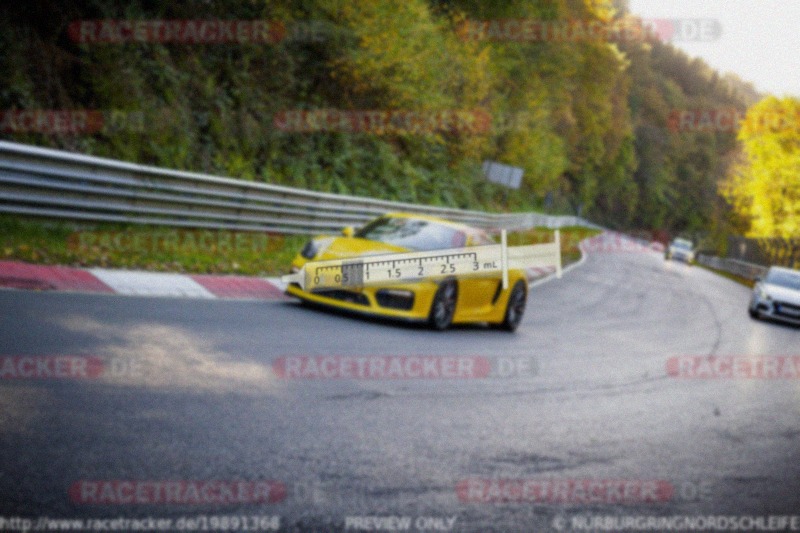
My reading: 0.5,mL
